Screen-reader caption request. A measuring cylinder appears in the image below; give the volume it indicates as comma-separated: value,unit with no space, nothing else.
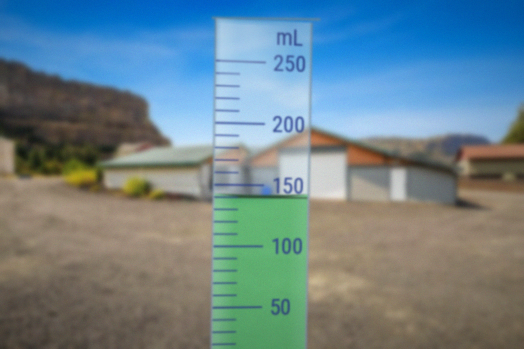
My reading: 140,mL
